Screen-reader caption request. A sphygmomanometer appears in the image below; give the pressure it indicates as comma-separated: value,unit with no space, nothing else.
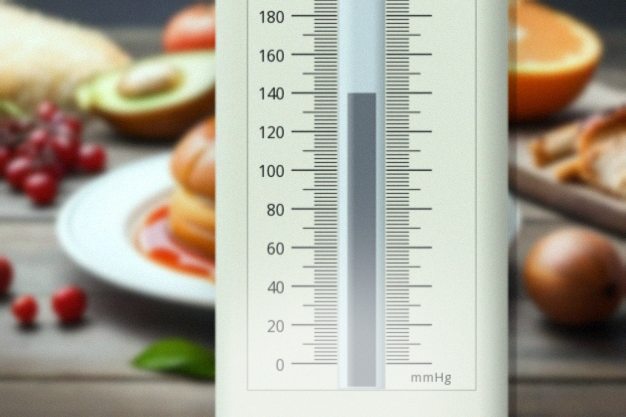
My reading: 140,mmHg
